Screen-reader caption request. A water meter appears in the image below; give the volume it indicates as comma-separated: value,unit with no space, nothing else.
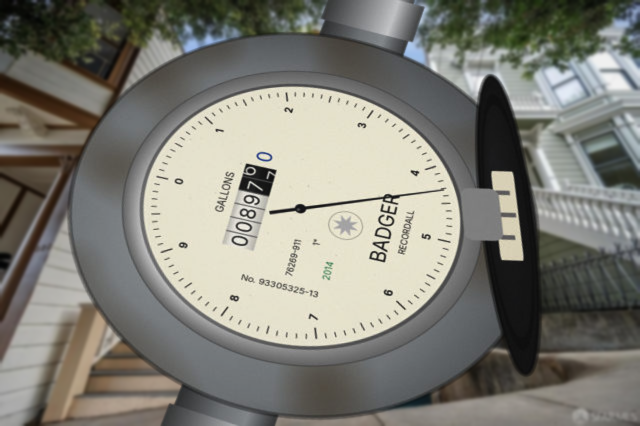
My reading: 89764.3,gal
